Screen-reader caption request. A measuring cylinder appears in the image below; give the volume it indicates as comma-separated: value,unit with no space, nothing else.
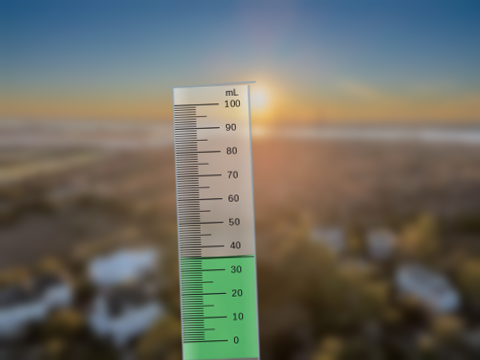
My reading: 35,mL
